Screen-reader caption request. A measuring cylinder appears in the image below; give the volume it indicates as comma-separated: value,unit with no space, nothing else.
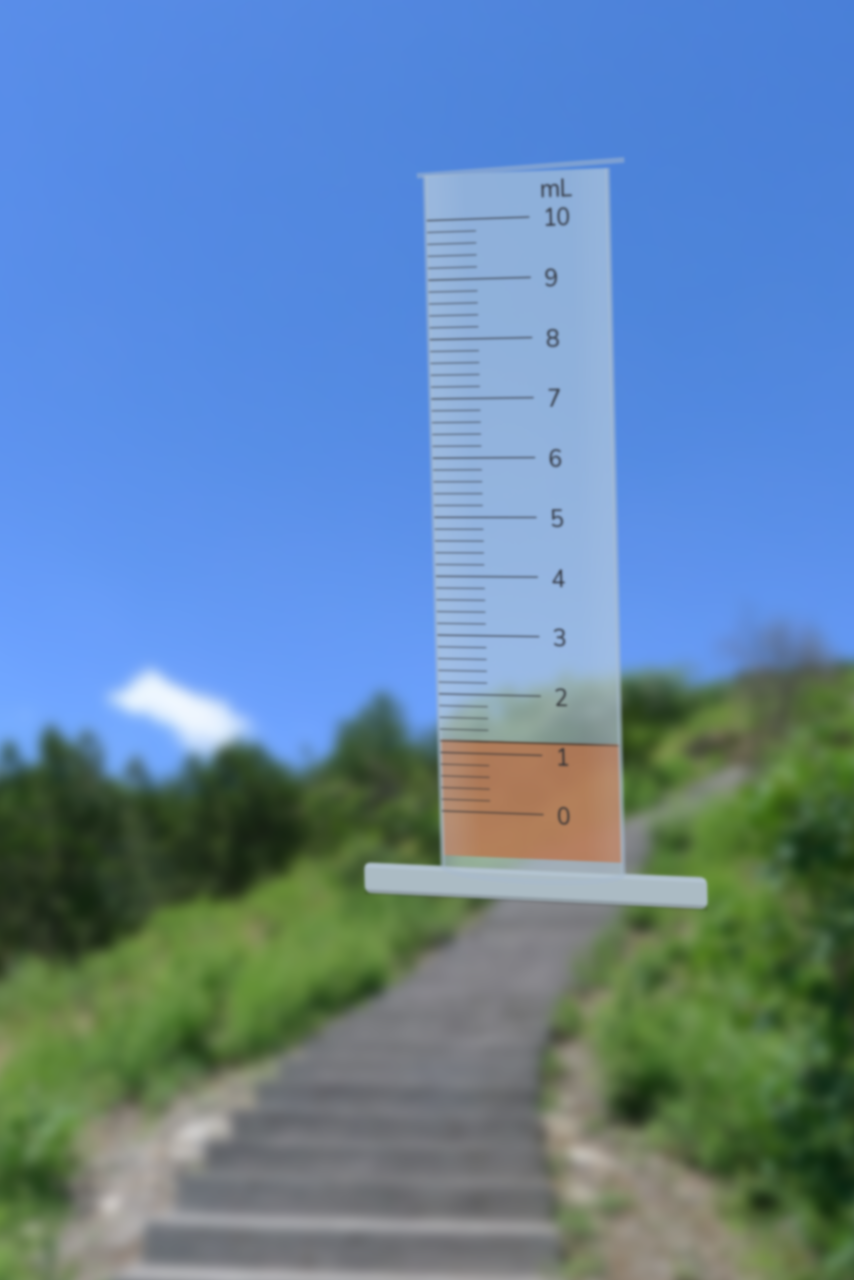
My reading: 1.2,mL
